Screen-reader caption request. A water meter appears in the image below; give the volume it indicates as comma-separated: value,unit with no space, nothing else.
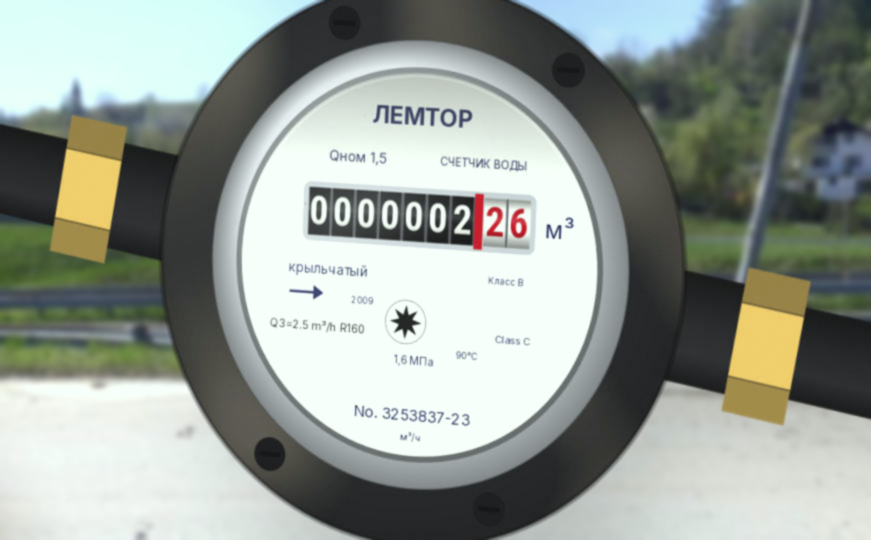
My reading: 2.26,m³
